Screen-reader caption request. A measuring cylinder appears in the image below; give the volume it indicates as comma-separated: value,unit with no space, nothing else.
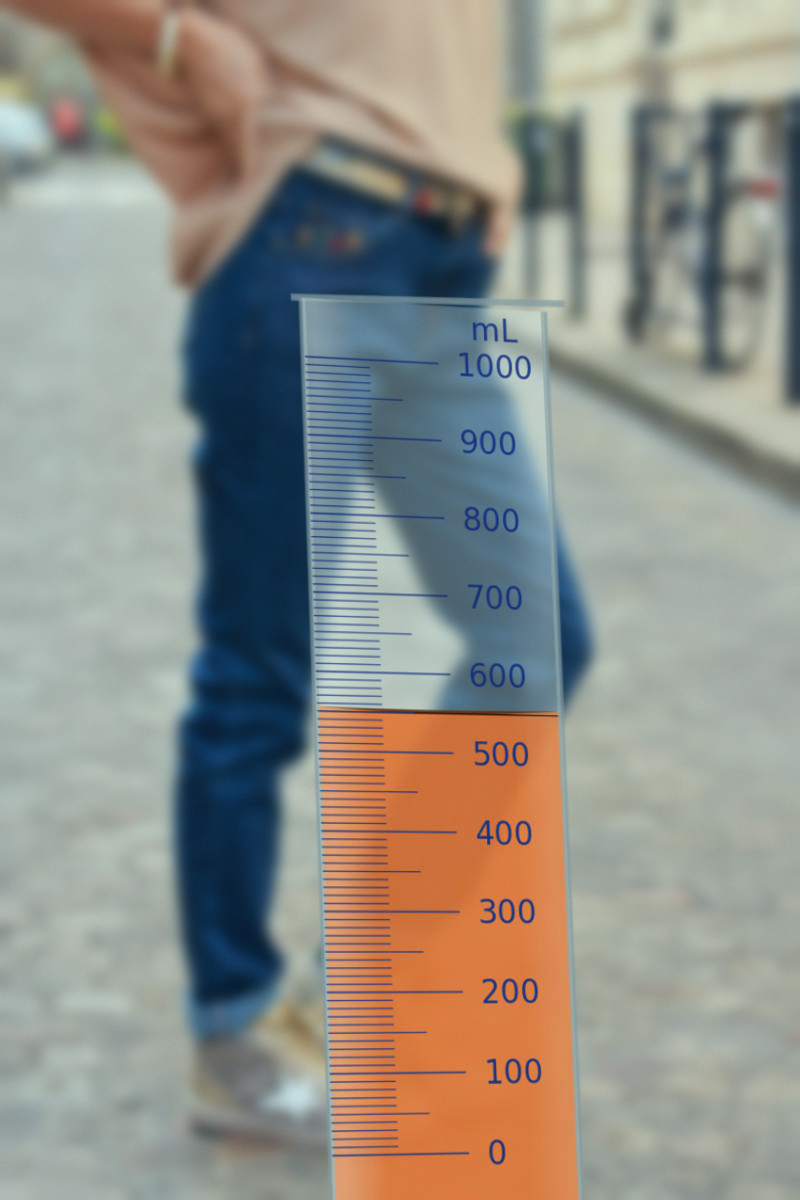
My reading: 550,mL
